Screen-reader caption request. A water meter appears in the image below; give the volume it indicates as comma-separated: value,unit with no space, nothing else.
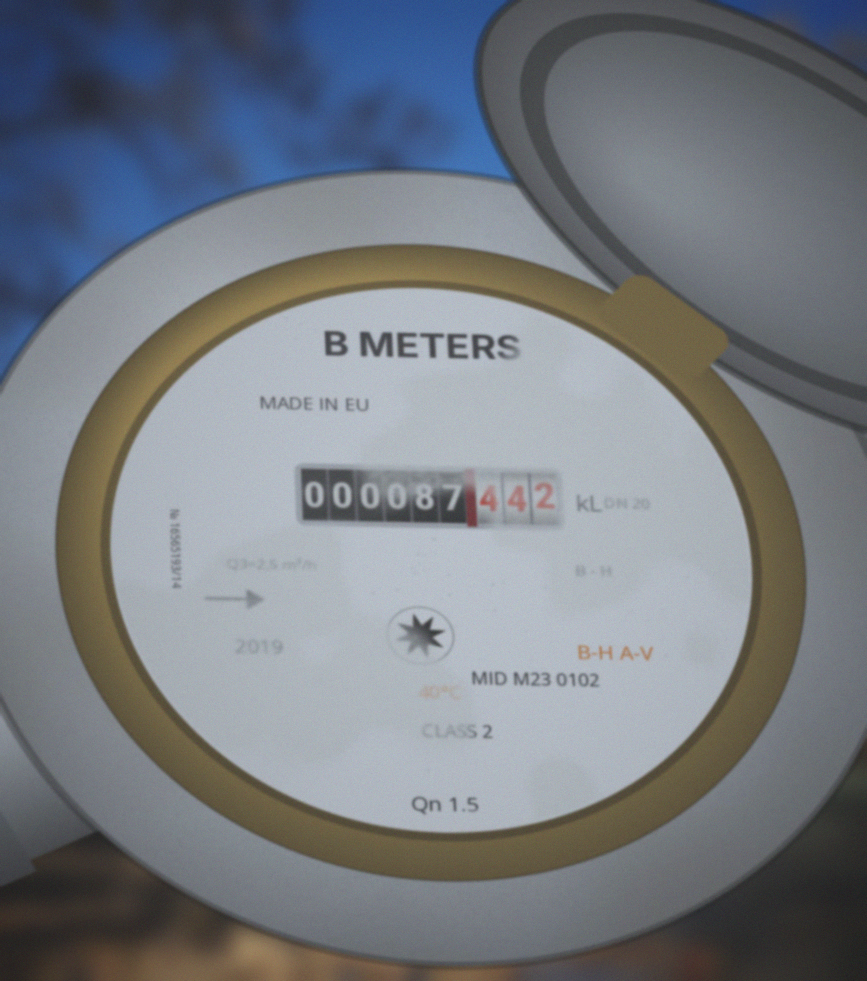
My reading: 87.442,kL
